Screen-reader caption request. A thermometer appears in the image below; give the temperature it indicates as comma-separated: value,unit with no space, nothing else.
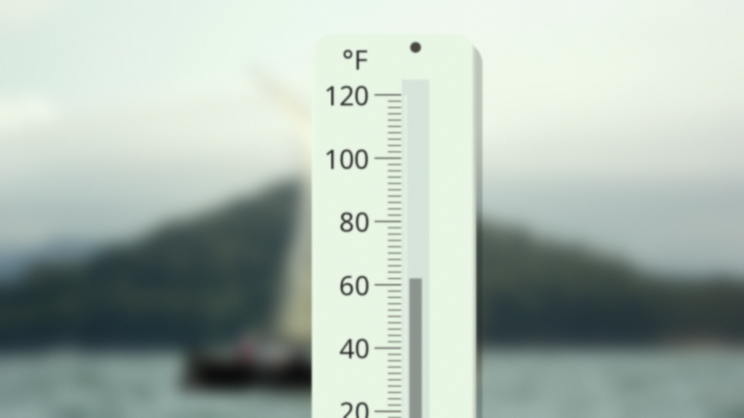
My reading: 62,°F
